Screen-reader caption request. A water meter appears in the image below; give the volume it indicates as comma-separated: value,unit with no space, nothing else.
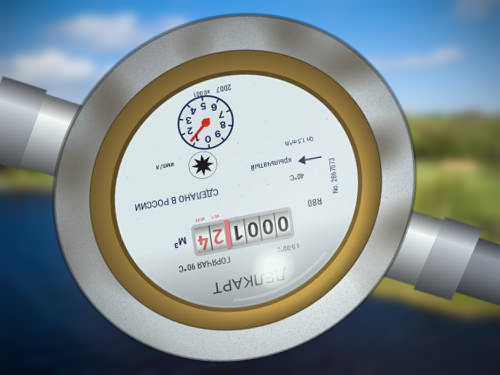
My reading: 1.241,m³
